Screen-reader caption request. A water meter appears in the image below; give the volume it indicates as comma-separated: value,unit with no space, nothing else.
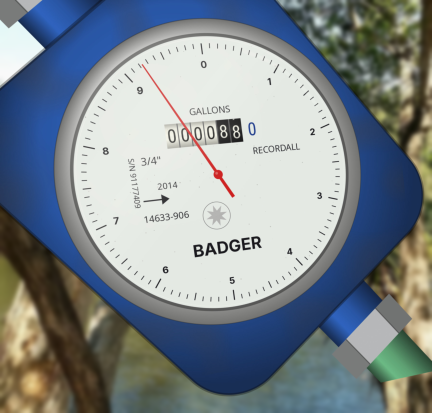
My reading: 879.2,gal
